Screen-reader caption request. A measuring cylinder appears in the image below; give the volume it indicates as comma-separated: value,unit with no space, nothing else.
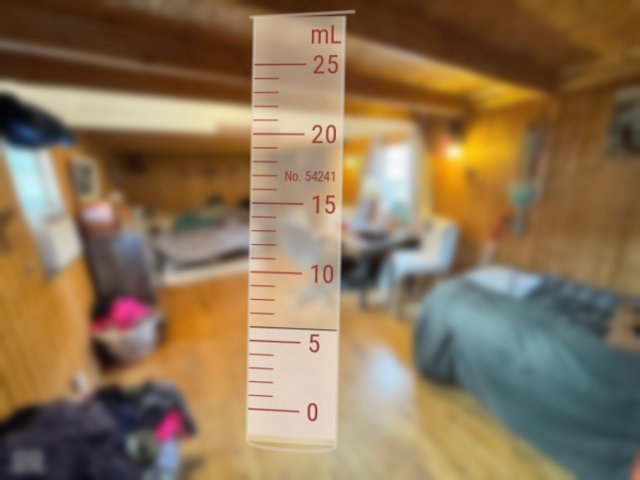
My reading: 6,mL
